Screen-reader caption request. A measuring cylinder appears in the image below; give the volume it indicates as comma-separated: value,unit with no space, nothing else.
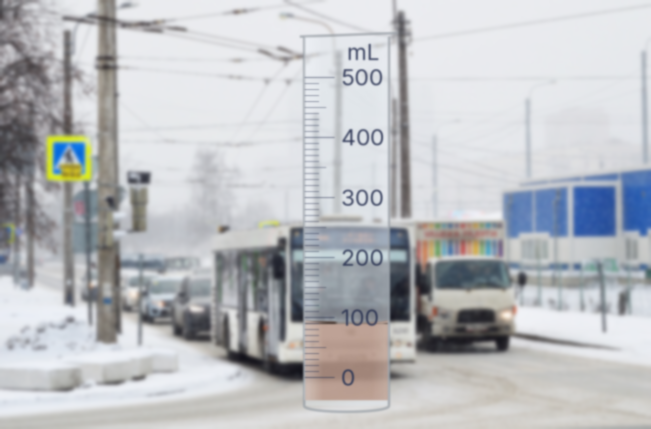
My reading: 90,mL
